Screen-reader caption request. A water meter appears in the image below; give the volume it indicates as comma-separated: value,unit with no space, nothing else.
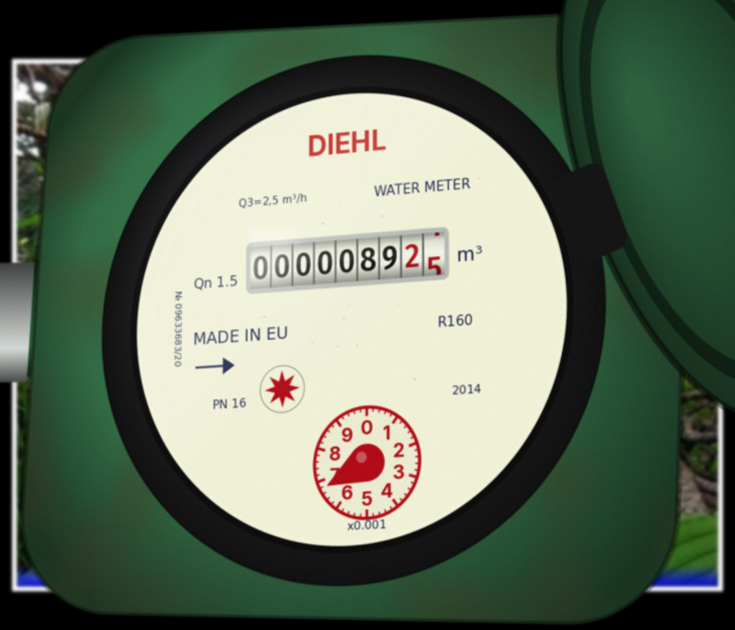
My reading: 89.246,m³
